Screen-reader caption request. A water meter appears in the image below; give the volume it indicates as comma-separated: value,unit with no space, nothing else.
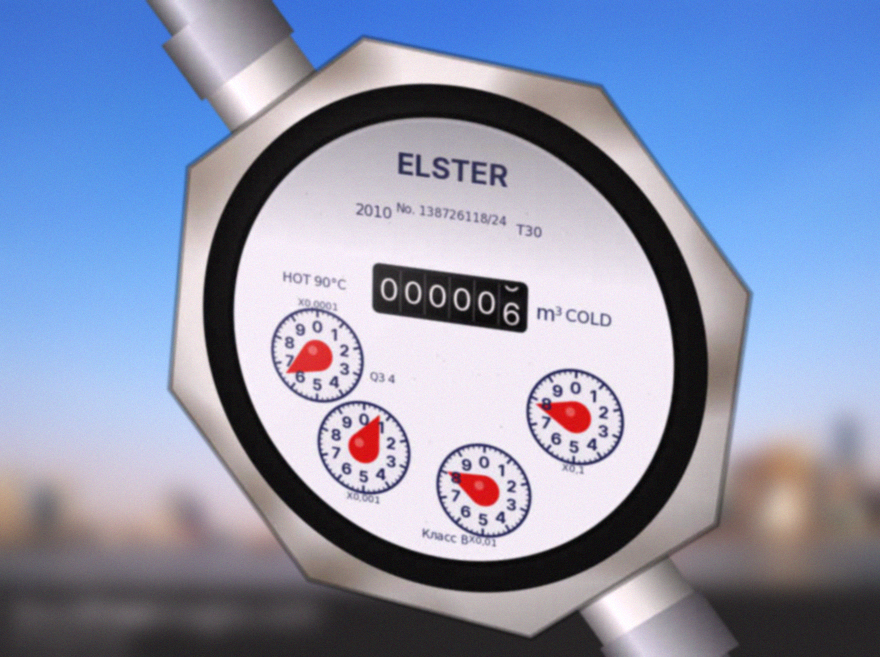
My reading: 5.7806,m³
